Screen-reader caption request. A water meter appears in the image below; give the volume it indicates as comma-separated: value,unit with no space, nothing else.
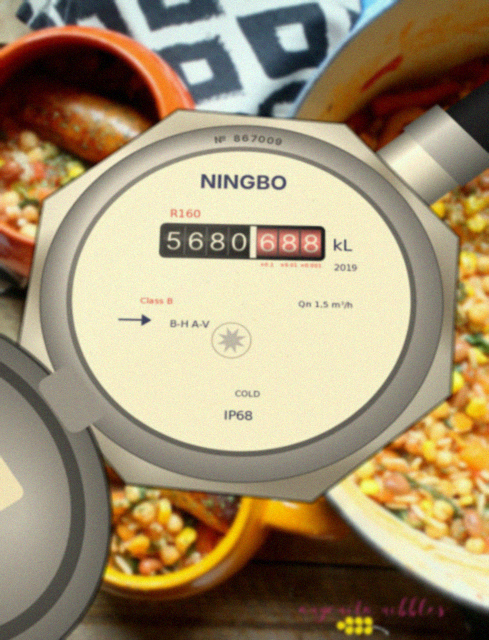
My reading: 5680.688,kL
